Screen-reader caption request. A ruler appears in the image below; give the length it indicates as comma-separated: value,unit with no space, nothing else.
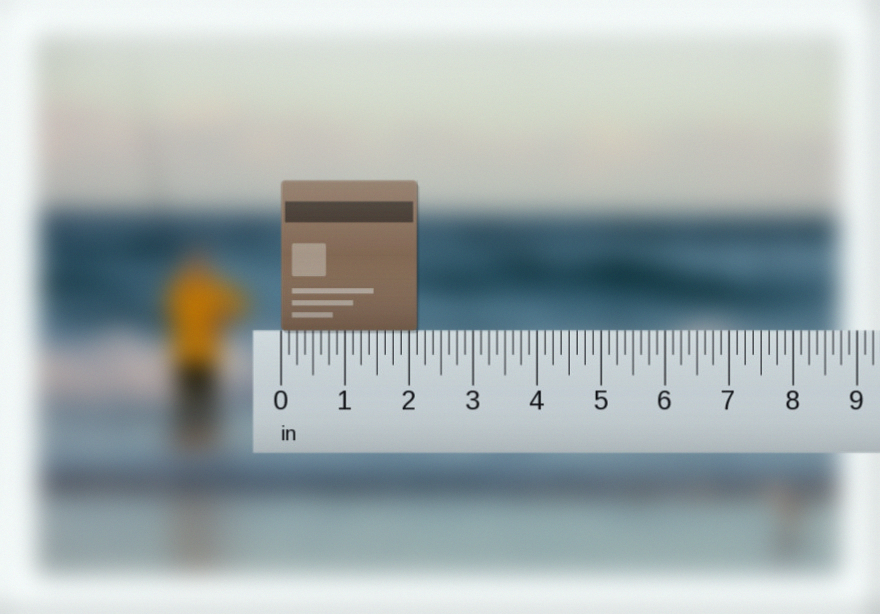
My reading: 2.125,in
